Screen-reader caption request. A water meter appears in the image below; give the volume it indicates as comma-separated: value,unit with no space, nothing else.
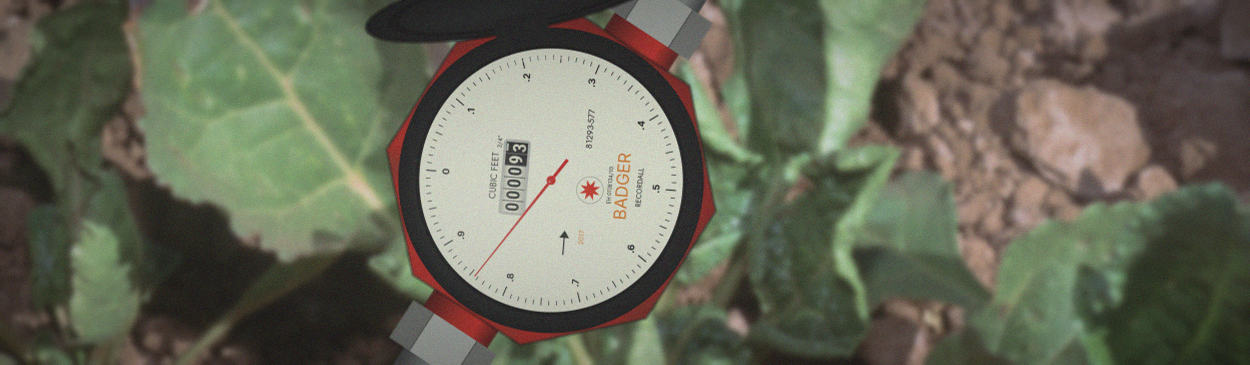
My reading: 92.84,ft³
